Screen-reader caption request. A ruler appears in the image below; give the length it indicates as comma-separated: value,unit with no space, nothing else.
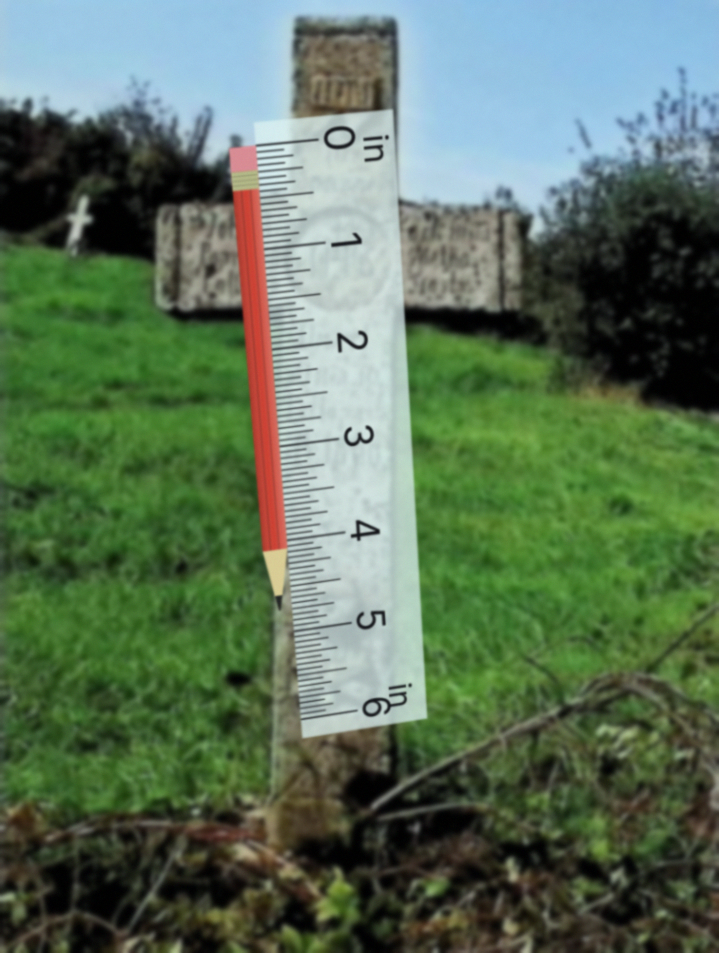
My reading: 4.75,in
